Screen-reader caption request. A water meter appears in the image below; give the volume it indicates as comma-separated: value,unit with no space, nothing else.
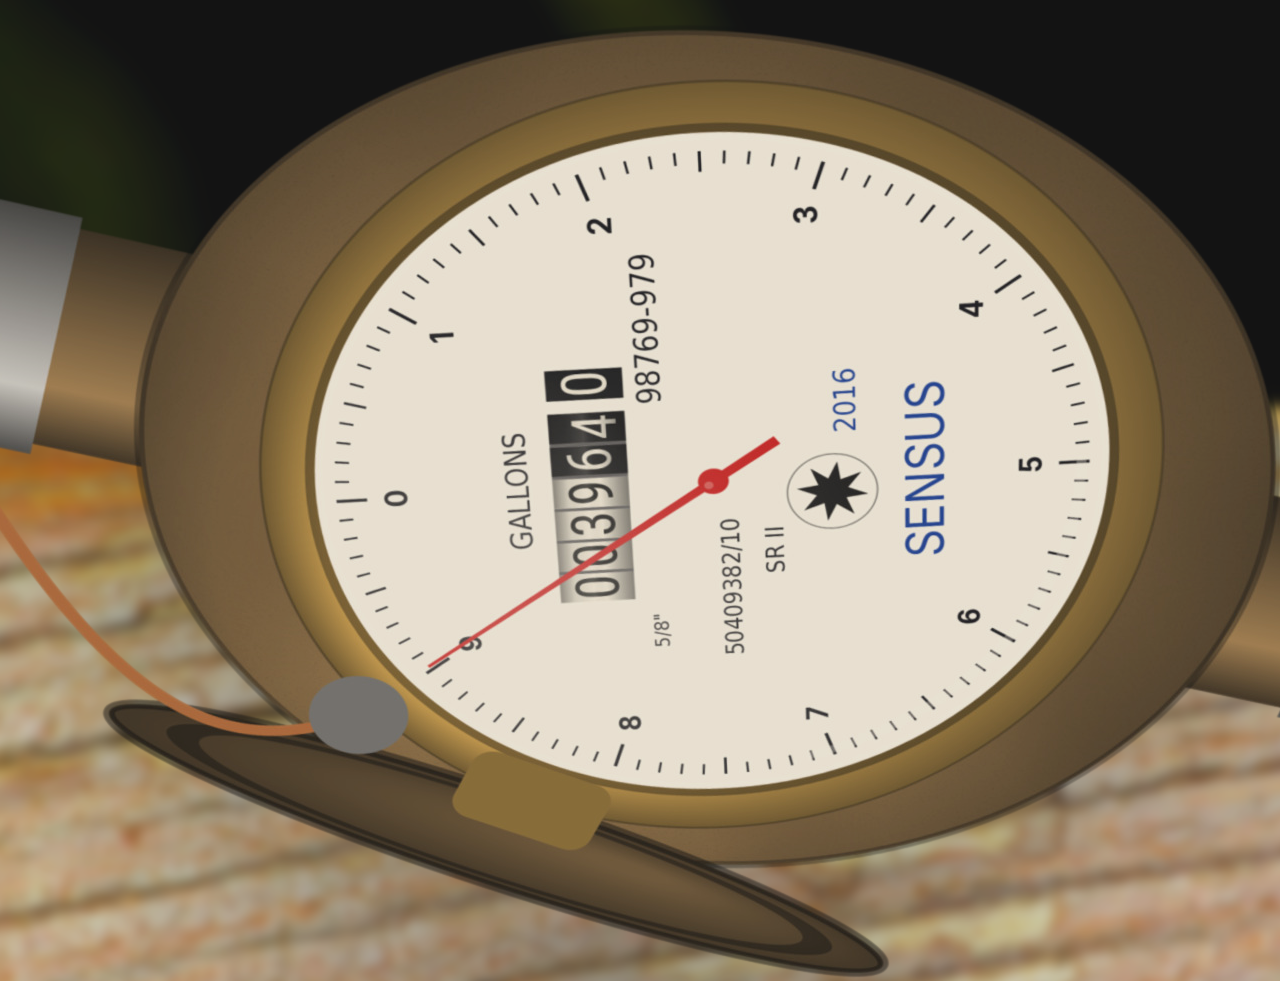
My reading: 39639.0,gal
